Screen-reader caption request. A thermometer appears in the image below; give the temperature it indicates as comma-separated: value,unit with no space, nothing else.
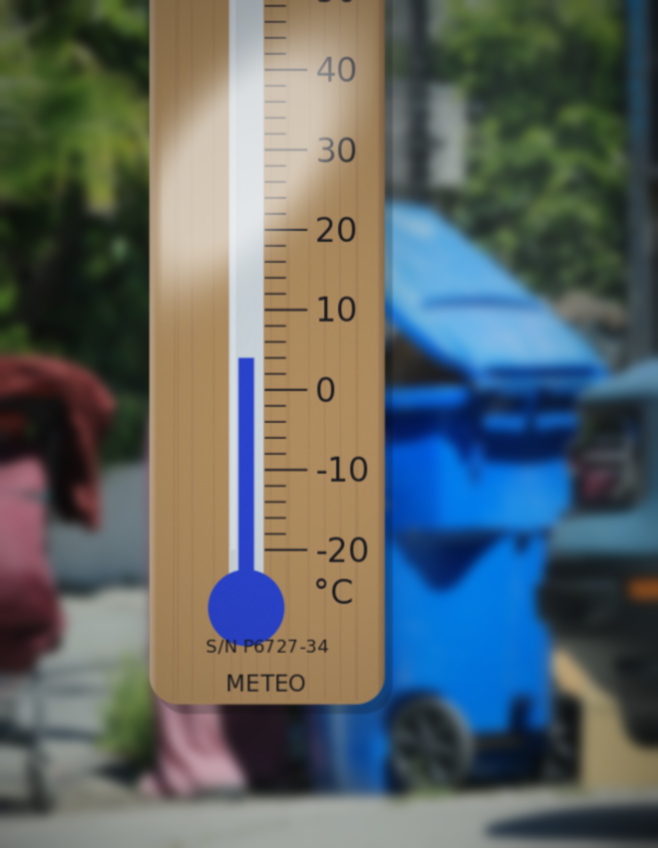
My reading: 4,°C
